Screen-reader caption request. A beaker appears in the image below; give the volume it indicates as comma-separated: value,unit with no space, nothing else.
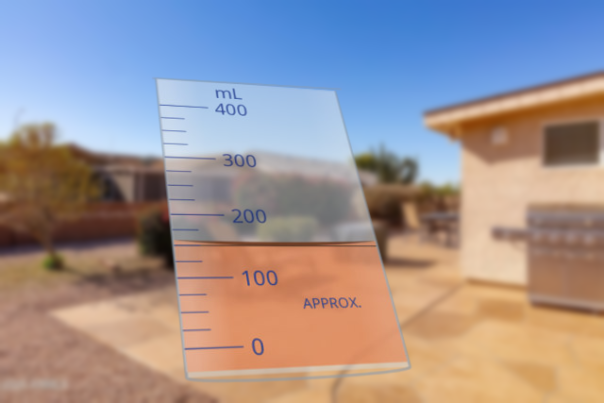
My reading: 150,mL
